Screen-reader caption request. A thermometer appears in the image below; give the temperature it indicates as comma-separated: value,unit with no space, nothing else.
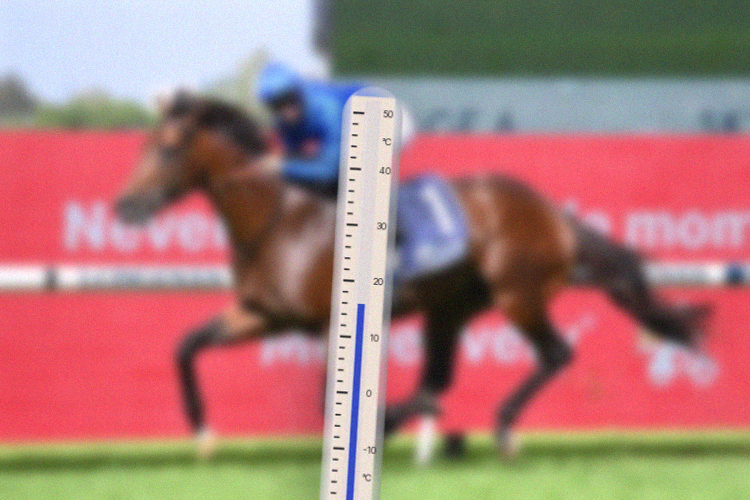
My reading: 16,°C
